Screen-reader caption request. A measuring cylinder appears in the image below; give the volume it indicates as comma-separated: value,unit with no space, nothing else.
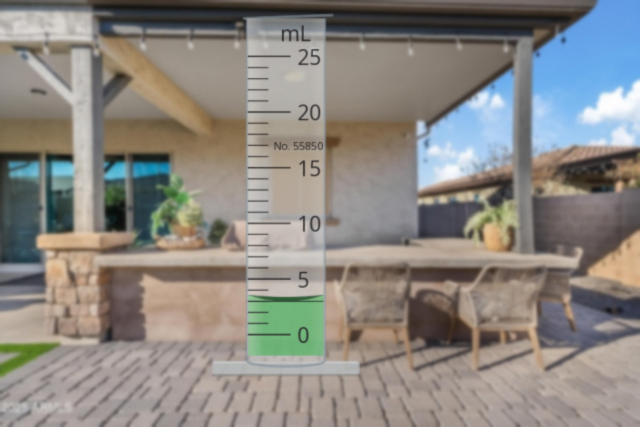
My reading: 3,mL
